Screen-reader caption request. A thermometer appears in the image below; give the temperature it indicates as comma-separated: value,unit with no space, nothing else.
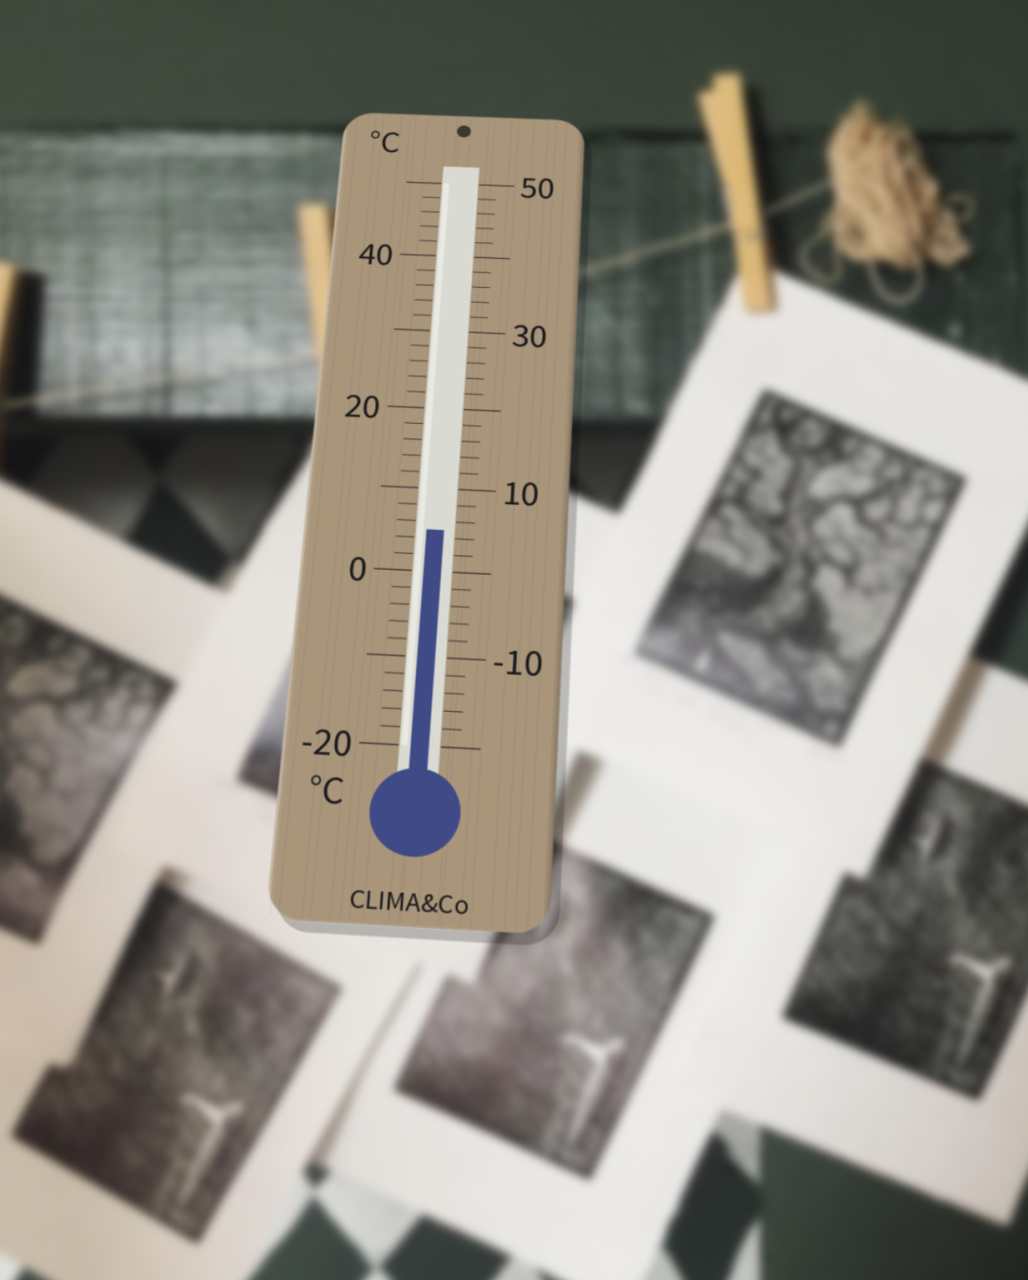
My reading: 5,°C
